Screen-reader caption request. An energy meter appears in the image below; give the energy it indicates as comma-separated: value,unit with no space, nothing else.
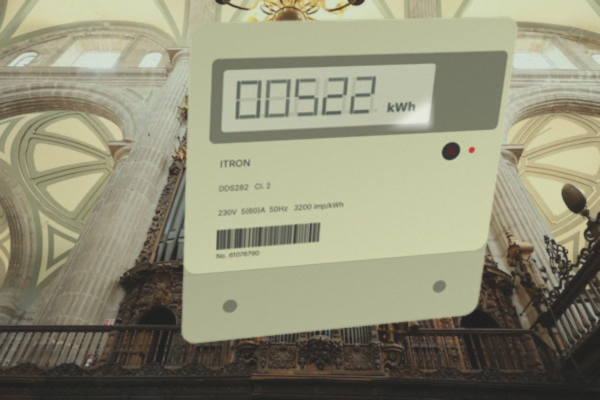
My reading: 522,kWh
